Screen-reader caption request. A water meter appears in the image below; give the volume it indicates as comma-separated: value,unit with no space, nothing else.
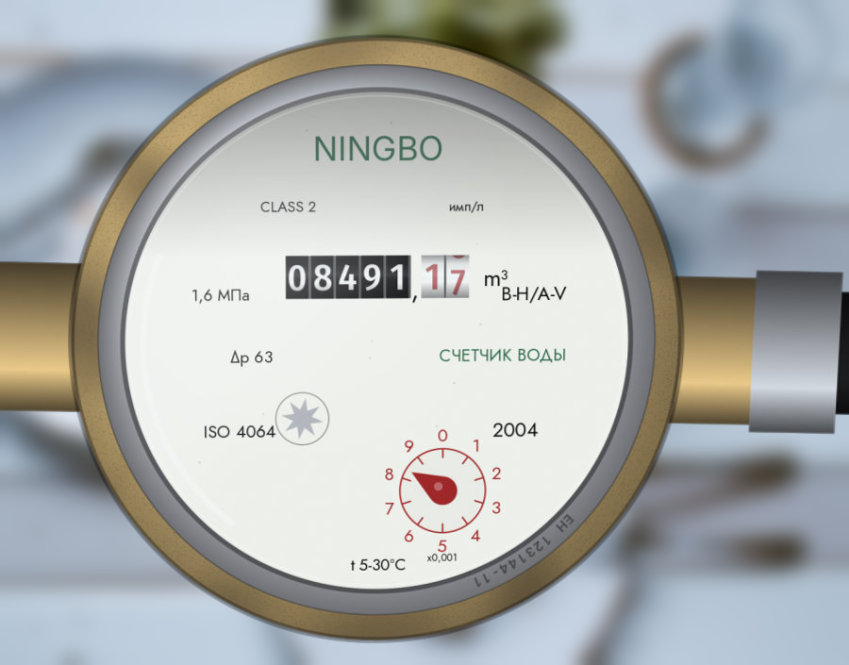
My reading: 8491.168,m³
